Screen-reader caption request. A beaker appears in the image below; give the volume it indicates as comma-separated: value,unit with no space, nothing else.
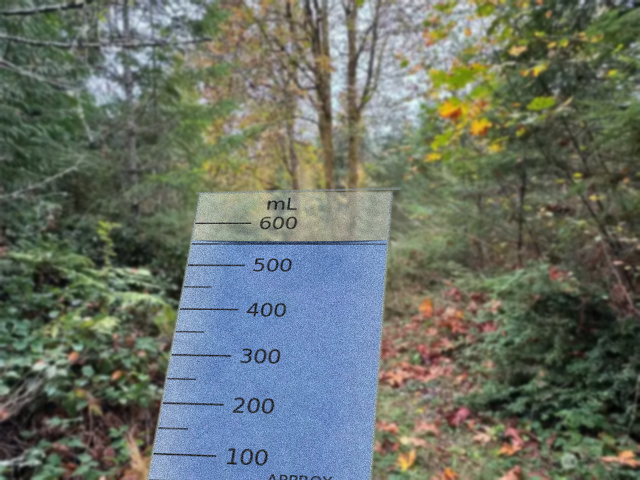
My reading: 550,mL
